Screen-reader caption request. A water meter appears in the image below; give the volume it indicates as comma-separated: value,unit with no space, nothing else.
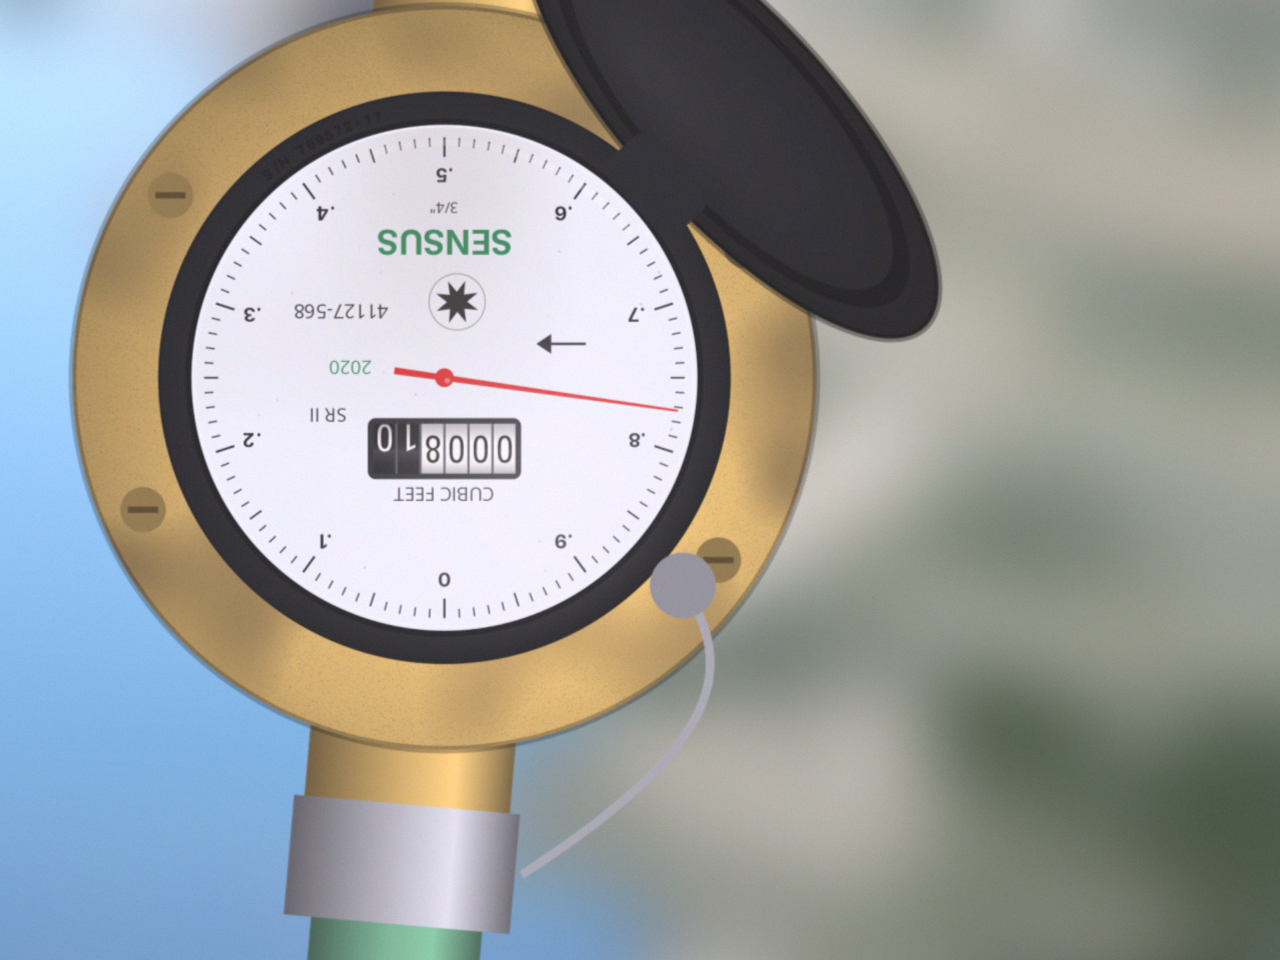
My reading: 809.77,ft³
